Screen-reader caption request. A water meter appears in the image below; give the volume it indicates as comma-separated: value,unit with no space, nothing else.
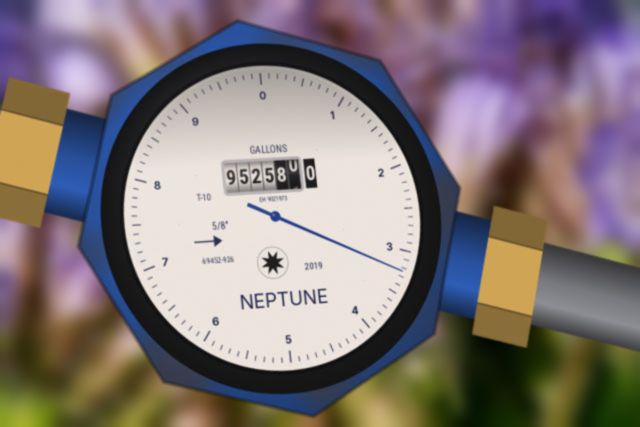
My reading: 9525803.2,gal
